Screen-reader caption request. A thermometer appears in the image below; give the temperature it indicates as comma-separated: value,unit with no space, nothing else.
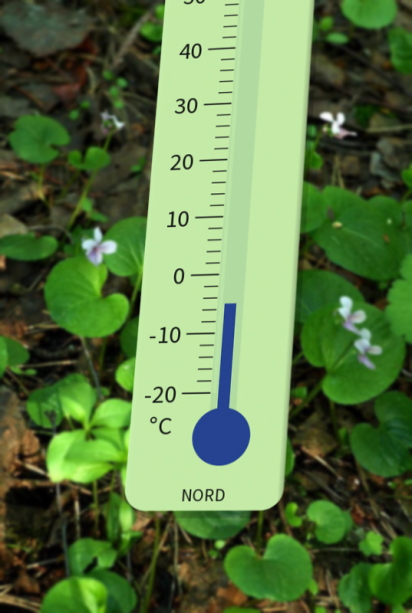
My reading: -5,°C
